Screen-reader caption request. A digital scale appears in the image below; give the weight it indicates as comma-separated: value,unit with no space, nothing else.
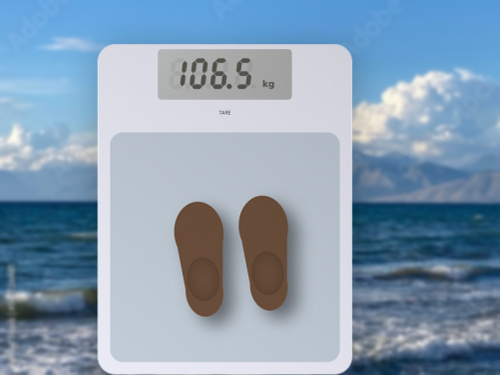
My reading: 106.5,kg
